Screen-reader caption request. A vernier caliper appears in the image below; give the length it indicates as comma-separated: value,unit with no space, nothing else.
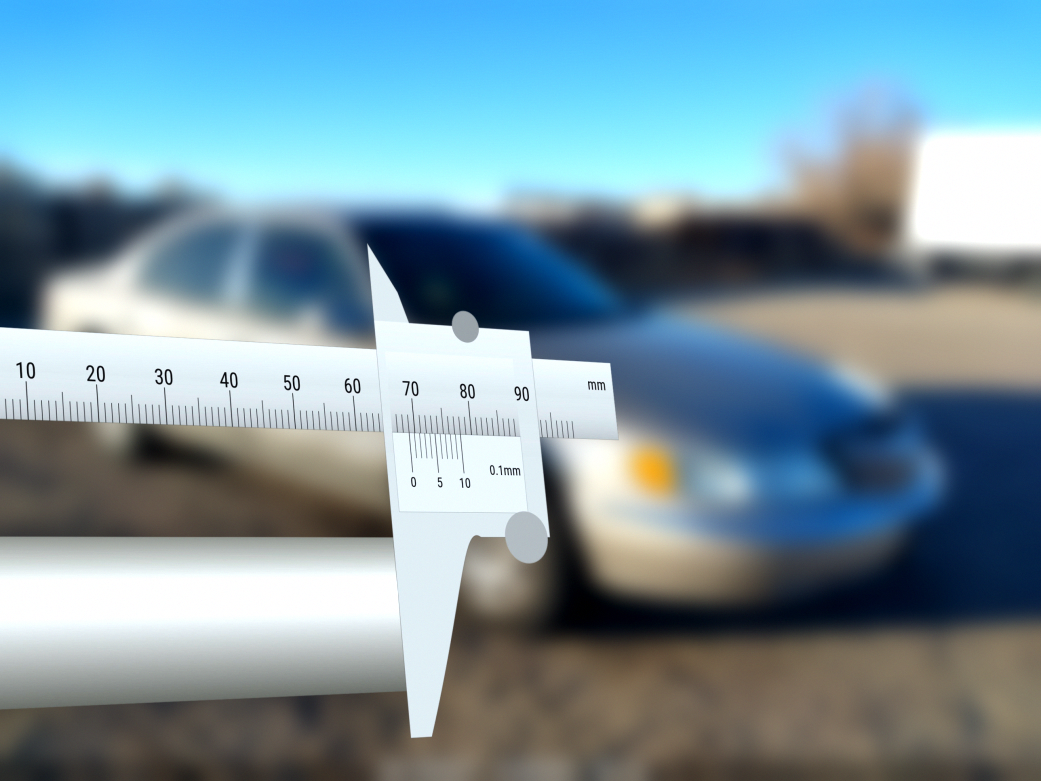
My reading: 69.0,mm
